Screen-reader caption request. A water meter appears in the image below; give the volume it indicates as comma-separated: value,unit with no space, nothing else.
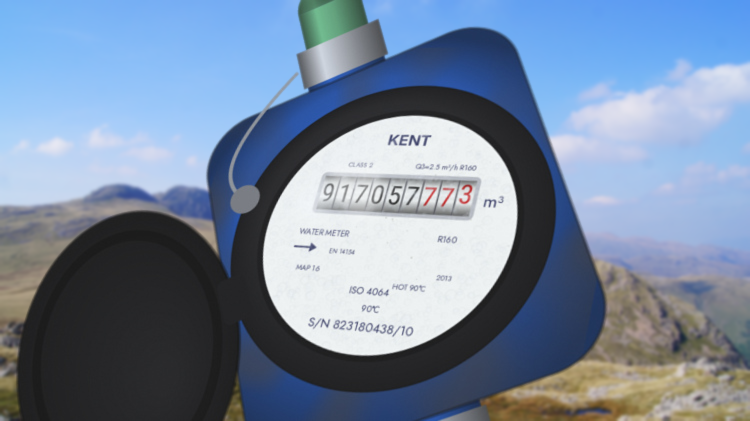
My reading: 917057.773,m³
